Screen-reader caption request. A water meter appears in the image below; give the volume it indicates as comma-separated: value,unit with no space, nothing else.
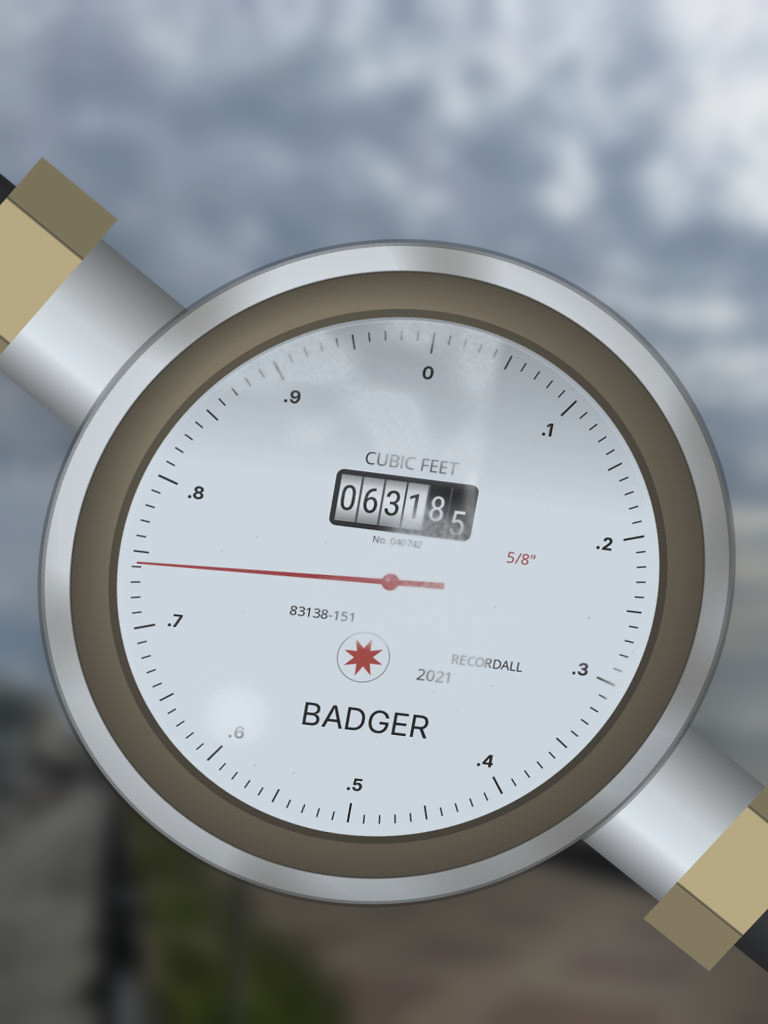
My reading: 63184.74,ft³
